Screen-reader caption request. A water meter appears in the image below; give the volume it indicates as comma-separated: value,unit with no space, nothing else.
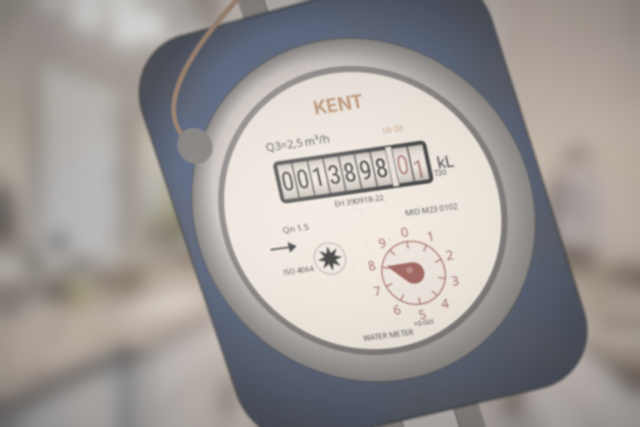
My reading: 13898.008,kL
